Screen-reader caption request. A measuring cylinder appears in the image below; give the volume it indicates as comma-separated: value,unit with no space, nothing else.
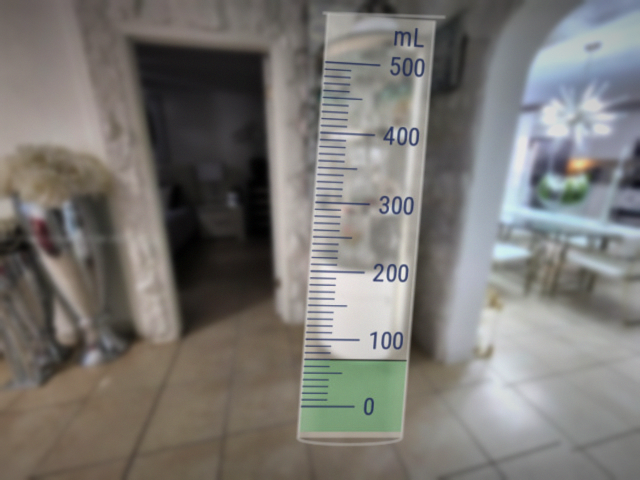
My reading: 70,mL
